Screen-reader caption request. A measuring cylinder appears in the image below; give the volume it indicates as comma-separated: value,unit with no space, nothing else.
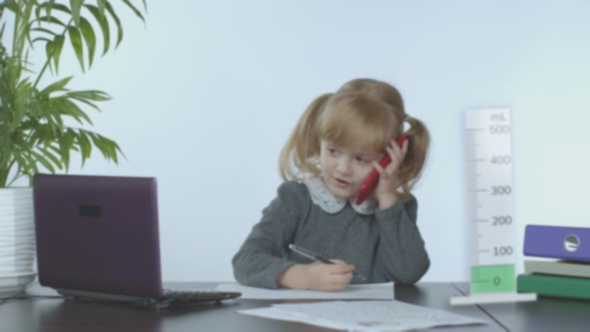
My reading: 50,mL
